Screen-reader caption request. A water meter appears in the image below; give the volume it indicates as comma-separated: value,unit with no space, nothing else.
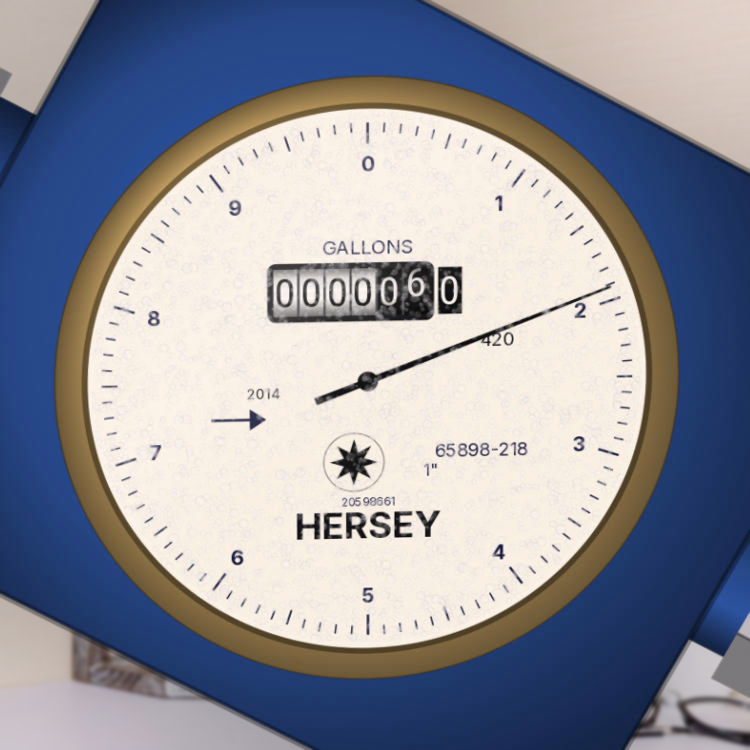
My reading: 61.9,gal
